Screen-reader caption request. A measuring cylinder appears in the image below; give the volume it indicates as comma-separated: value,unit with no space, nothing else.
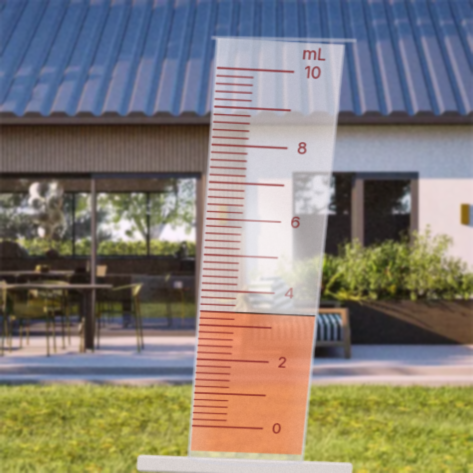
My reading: 3.4,mL
